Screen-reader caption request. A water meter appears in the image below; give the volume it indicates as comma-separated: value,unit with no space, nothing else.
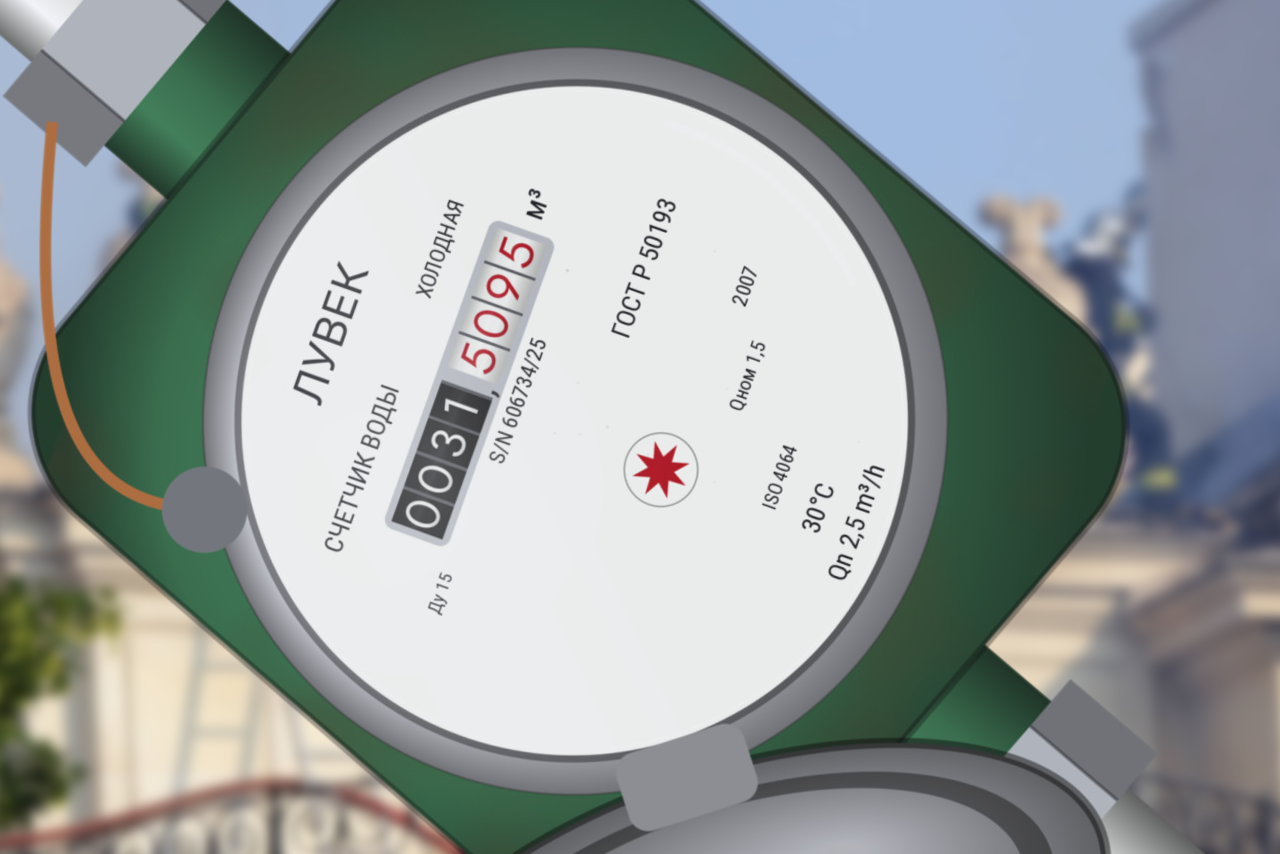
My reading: 31.5095,m³
